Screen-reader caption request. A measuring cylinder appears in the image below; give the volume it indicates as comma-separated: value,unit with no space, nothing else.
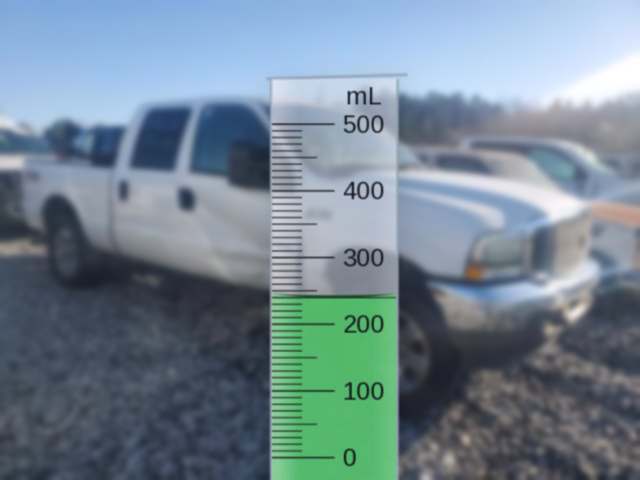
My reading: 240,mL
